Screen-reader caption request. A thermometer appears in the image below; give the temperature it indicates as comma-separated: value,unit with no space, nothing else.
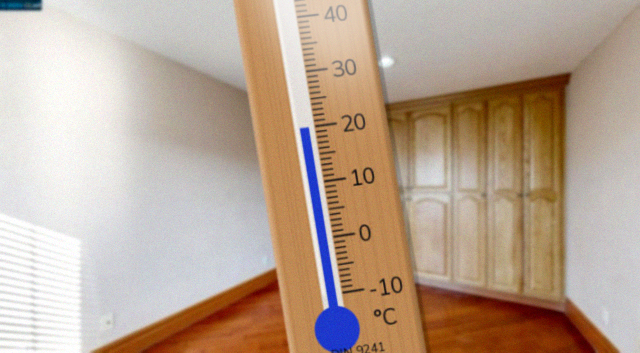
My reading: 20,°C
